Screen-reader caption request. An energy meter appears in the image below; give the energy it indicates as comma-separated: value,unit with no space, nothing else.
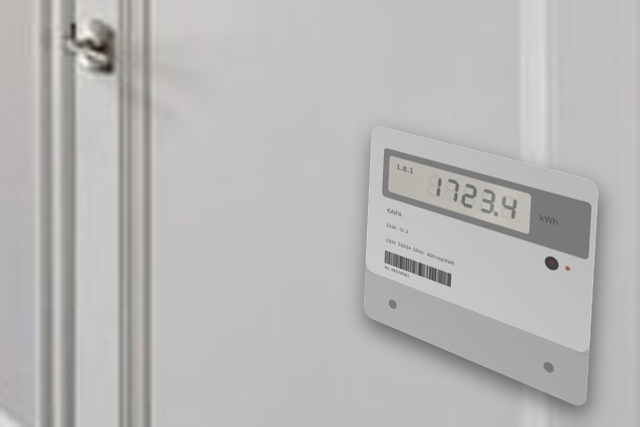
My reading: 1723.4,kWh
